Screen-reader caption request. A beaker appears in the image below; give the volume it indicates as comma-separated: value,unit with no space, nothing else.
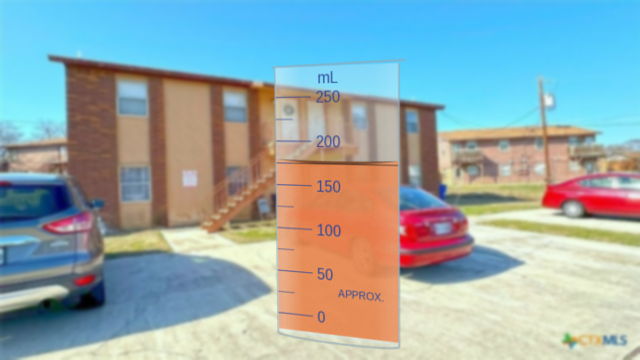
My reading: 175,mL
